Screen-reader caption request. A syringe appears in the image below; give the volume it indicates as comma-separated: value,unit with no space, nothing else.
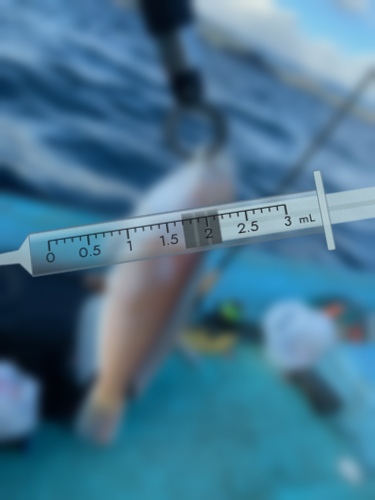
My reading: 1.7,mL
